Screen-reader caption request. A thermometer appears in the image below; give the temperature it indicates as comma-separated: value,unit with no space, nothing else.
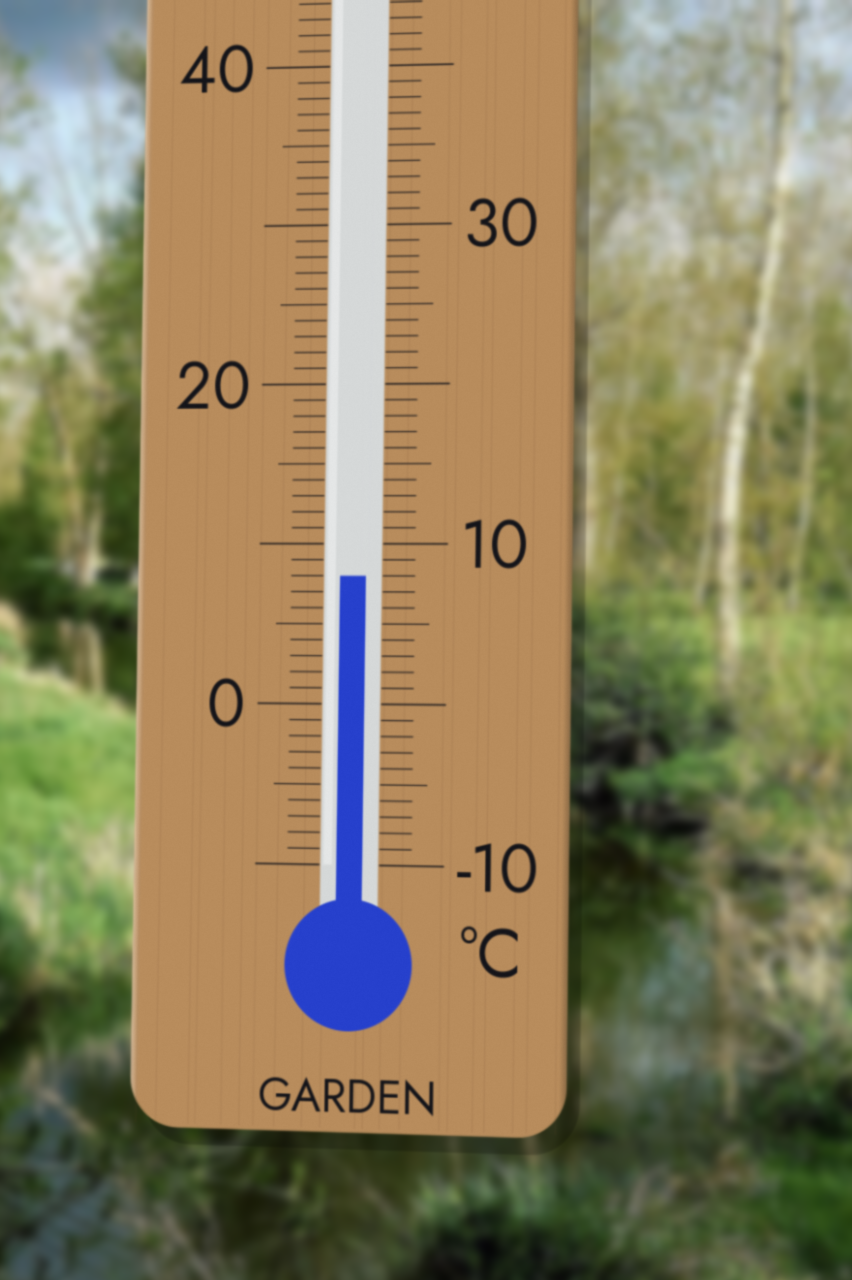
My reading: 8,°C
